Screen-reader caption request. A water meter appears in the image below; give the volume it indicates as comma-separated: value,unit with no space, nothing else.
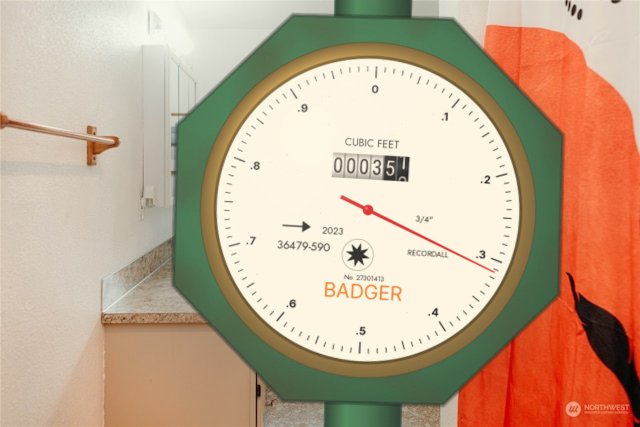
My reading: 351.31,ft³
